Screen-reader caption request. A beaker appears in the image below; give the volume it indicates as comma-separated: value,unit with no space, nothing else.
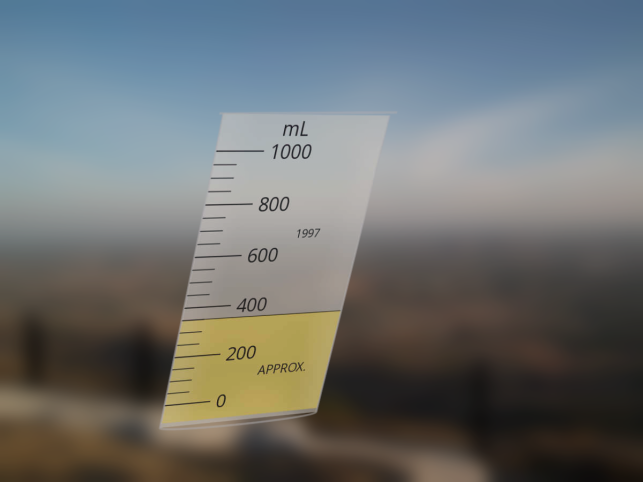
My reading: 350,mL
